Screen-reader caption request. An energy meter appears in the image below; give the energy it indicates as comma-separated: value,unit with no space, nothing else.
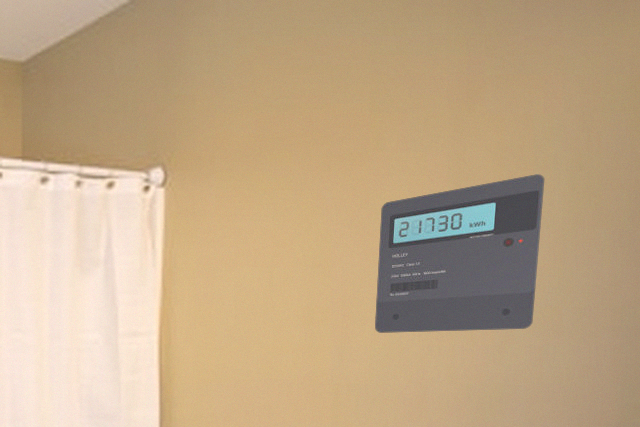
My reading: 21730,kWh
